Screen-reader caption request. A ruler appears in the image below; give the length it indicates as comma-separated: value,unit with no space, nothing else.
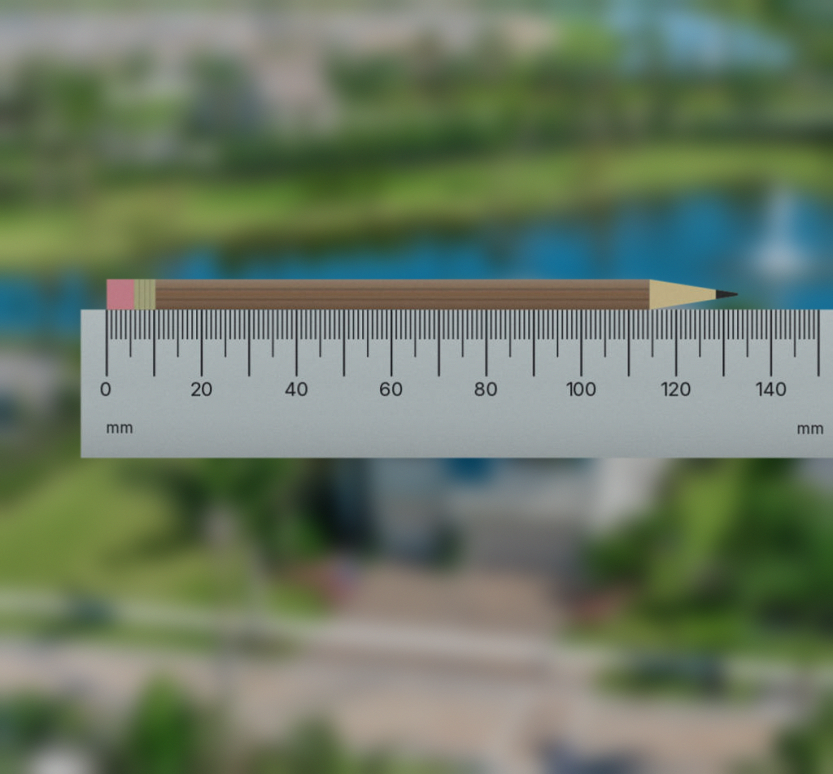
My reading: 133,mm
